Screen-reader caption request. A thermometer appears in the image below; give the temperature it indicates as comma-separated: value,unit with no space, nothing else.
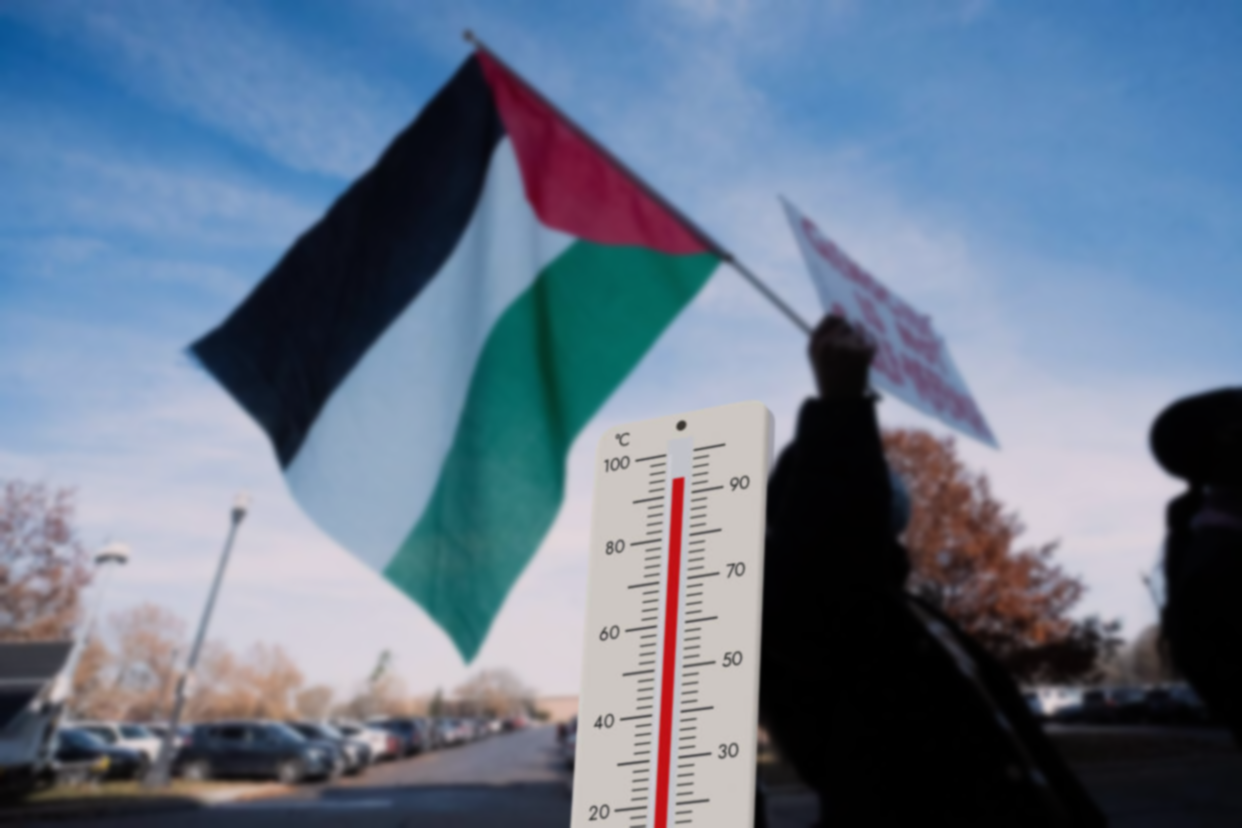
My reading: 94,°C
